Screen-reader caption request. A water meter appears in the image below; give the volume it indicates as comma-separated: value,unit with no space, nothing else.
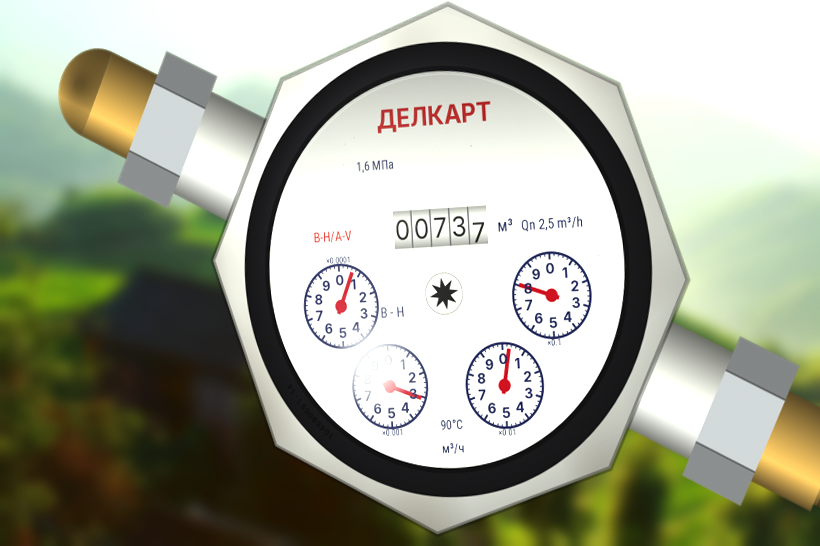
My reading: 736.8030,m³
